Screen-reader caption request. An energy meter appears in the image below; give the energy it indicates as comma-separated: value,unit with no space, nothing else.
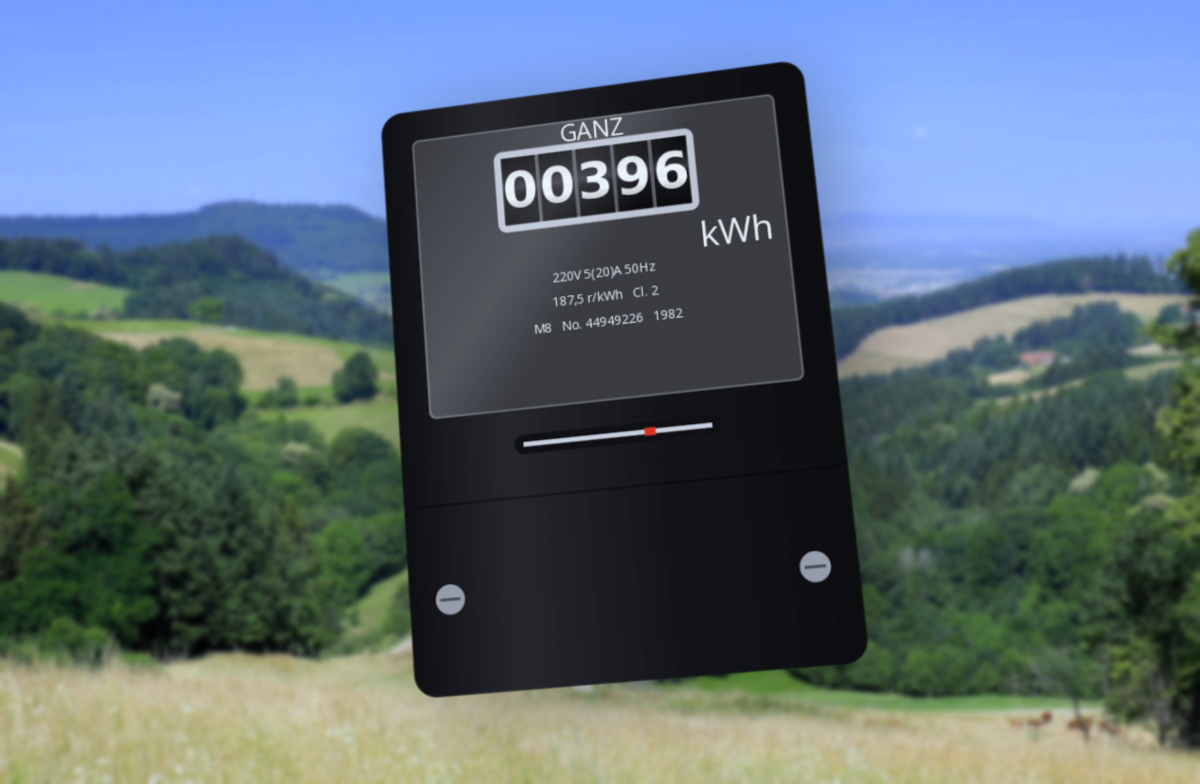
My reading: 396,kWh
